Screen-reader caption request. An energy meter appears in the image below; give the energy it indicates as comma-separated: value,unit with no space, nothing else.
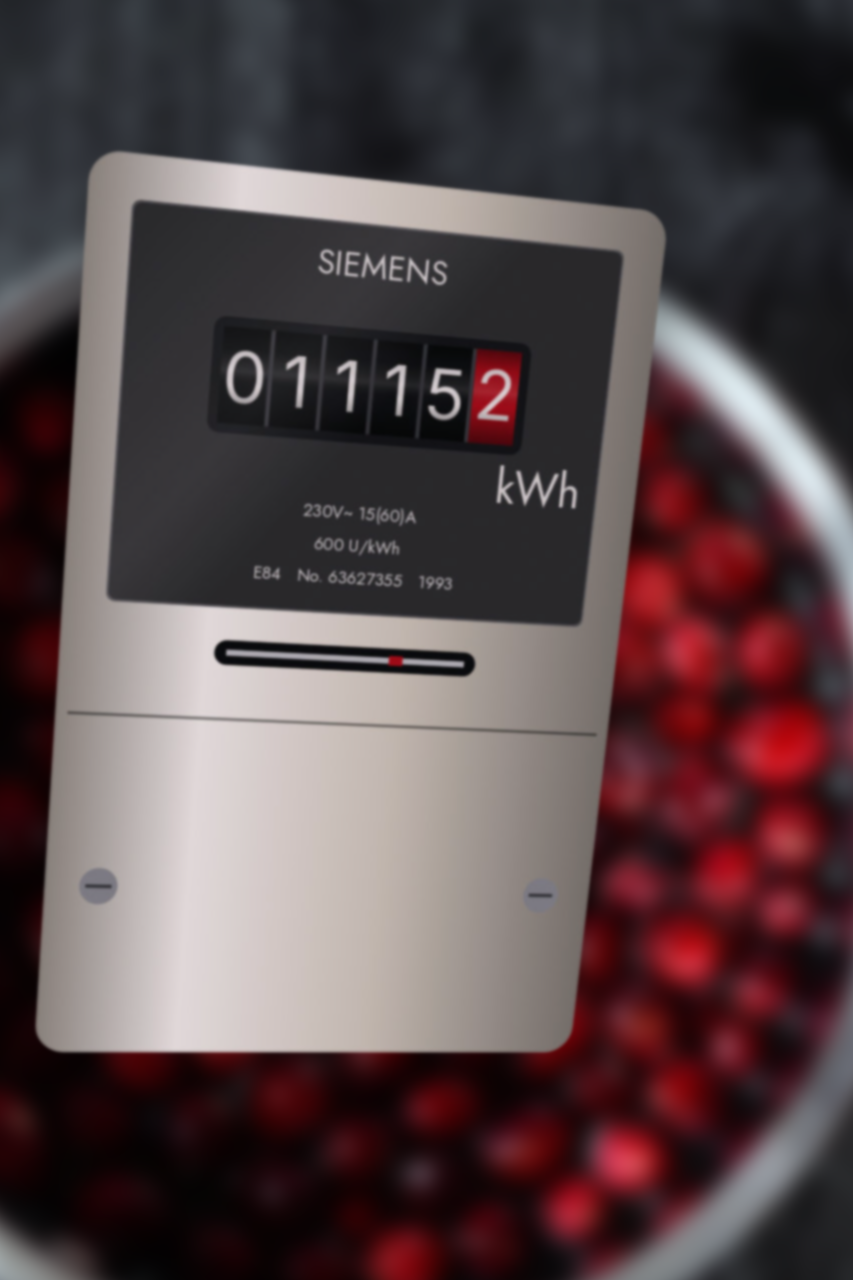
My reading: 1115.2,kWh
